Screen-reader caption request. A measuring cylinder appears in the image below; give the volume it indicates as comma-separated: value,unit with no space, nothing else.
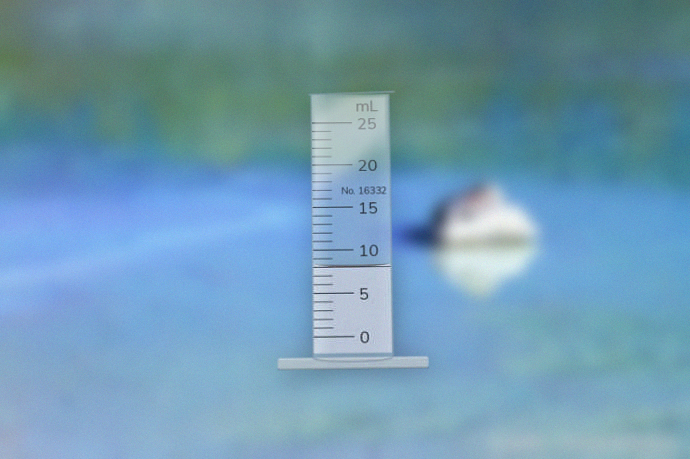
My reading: 8,mL
